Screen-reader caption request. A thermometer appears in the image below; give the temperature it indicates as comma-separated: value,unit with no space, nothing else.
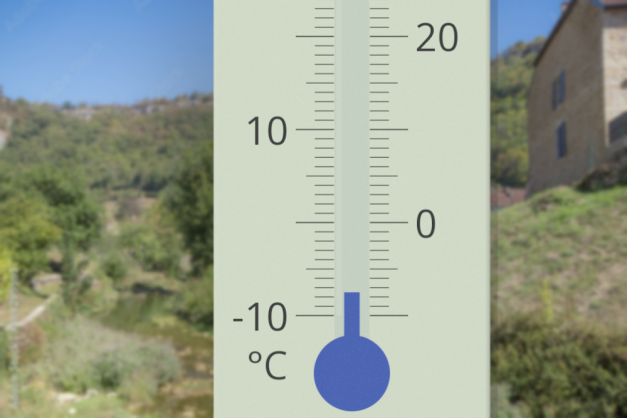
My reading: -7.5,°C
